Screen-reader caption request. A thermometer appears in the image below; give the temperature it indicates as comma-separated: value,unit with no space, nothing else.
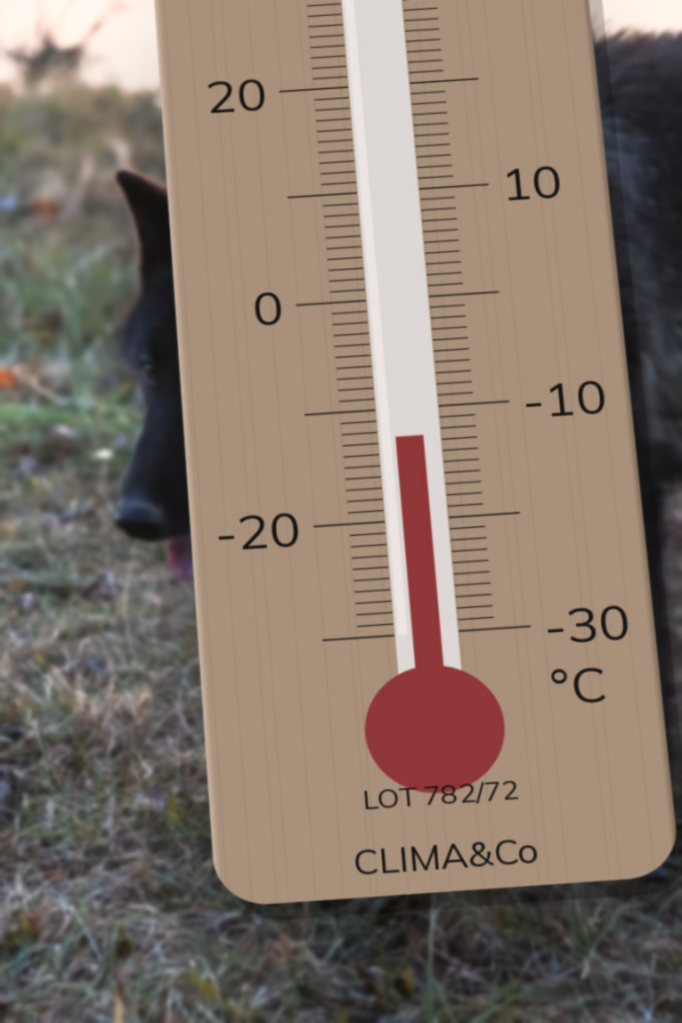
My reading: -12.5,°C
